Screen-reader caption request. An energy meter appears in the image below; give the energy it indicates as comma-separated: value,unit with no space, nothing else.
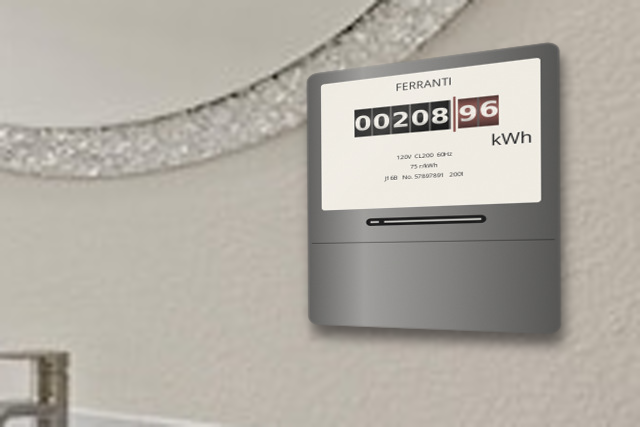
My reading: 208.96,kWh
